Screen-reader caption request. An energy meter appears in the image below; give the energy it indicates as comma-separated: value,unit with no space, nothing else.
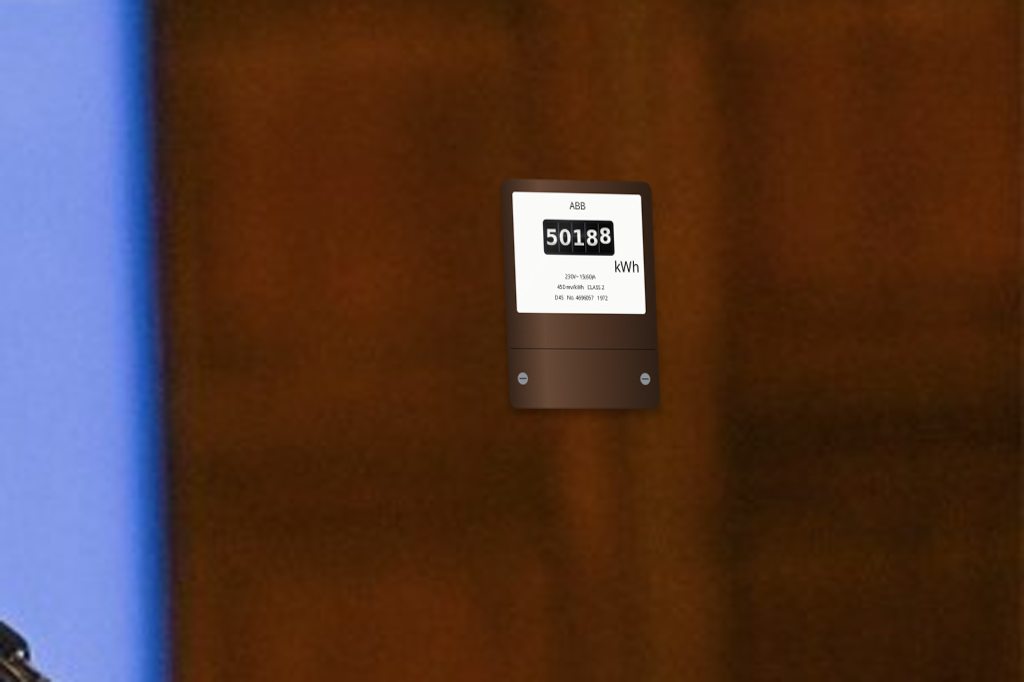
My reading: 50188,kWh
